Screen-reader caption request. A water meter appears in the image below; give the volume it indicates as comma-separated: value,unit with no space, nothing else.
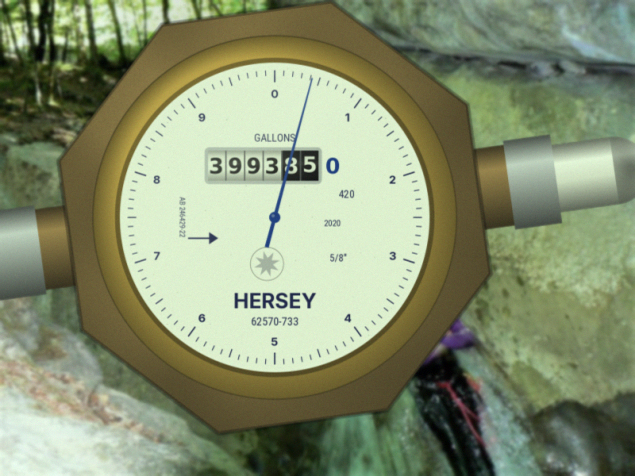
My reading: 3993850.4,gal
